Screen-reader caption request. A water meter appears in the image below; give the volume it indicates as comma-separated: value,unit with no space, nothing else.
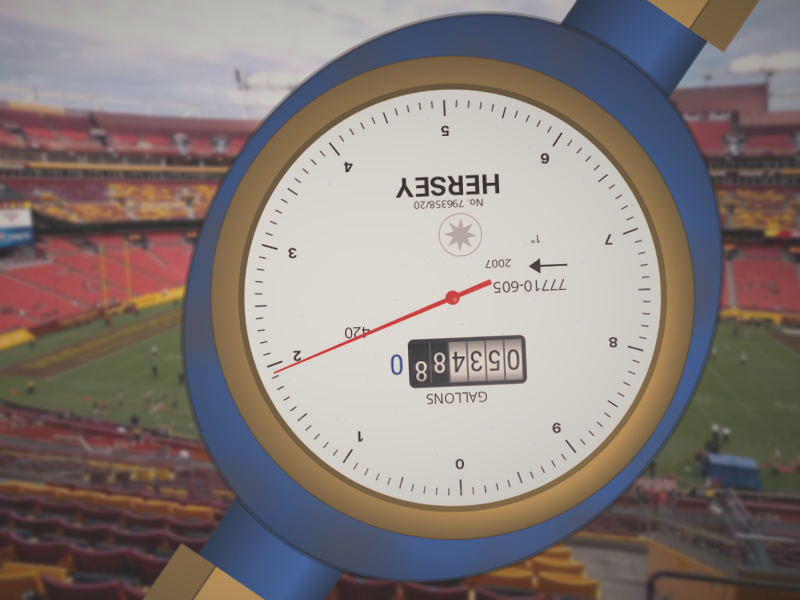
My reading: 534881.9,gal
